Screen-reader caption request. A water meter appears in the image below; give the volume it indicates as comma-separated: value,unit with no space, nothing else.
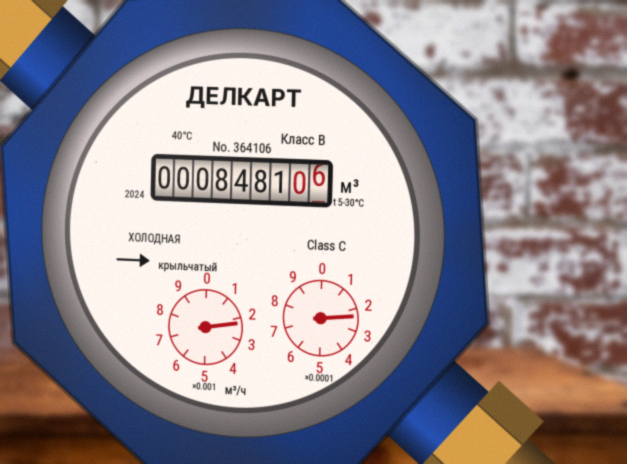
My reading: 8481.0622,m³
